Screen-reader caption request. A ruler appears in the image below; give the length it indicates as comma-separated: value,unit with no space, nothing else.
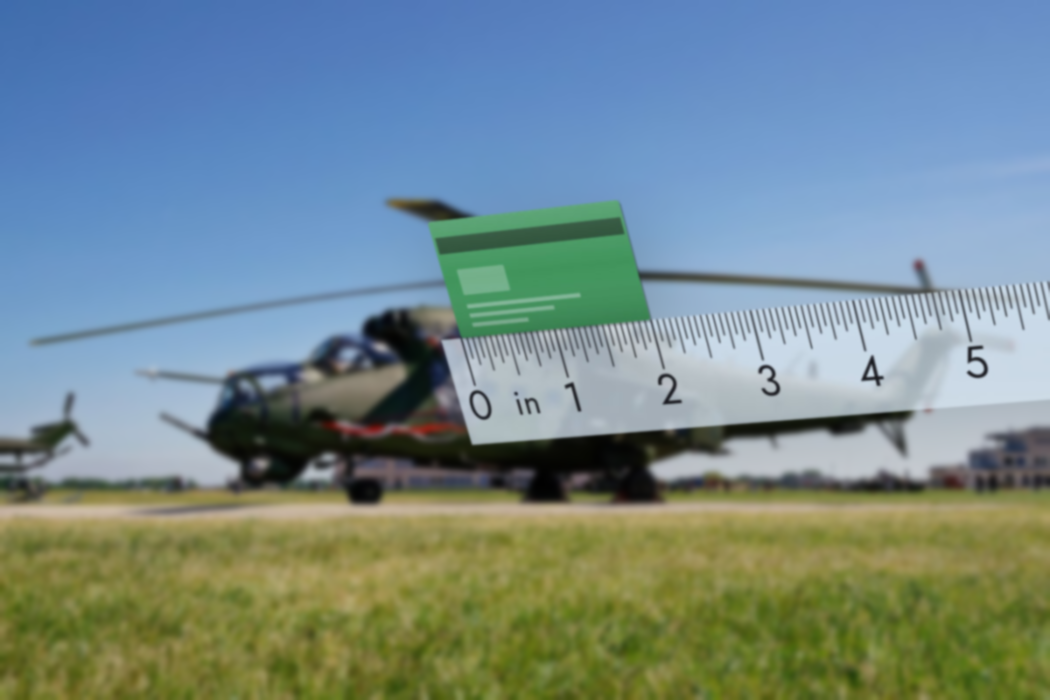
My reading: 2,in
